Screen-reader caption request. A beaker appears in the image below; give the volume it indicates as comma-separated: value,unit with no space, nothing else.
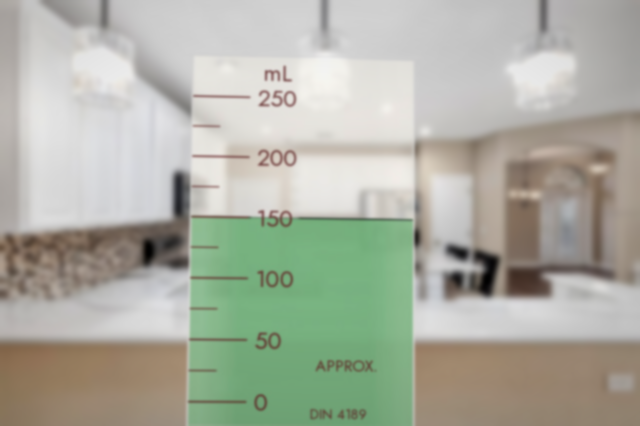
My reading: 150,mL
